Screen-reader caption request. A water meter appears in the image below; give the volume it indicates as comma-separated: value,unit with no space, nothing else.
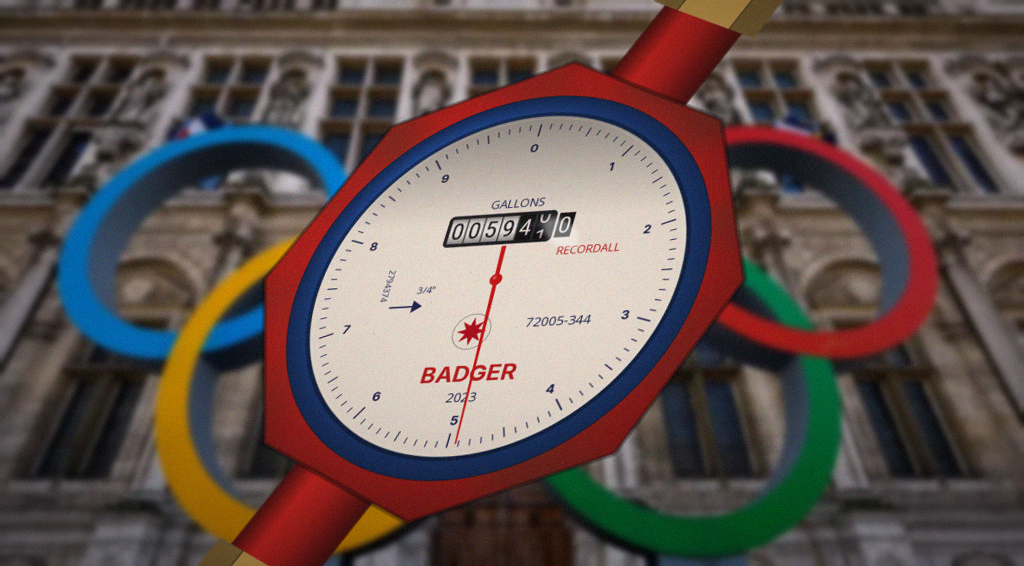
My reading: 59404.9,gal
